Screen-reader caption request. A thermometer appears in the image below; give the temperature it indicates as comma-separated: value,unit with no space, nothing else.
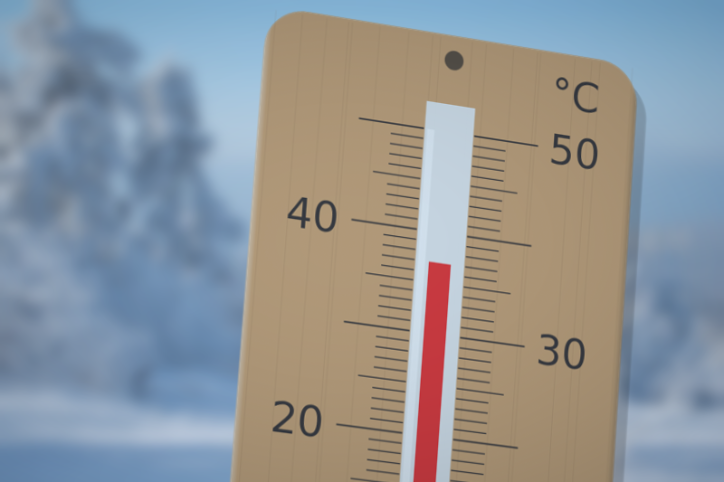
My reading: 37,°C
